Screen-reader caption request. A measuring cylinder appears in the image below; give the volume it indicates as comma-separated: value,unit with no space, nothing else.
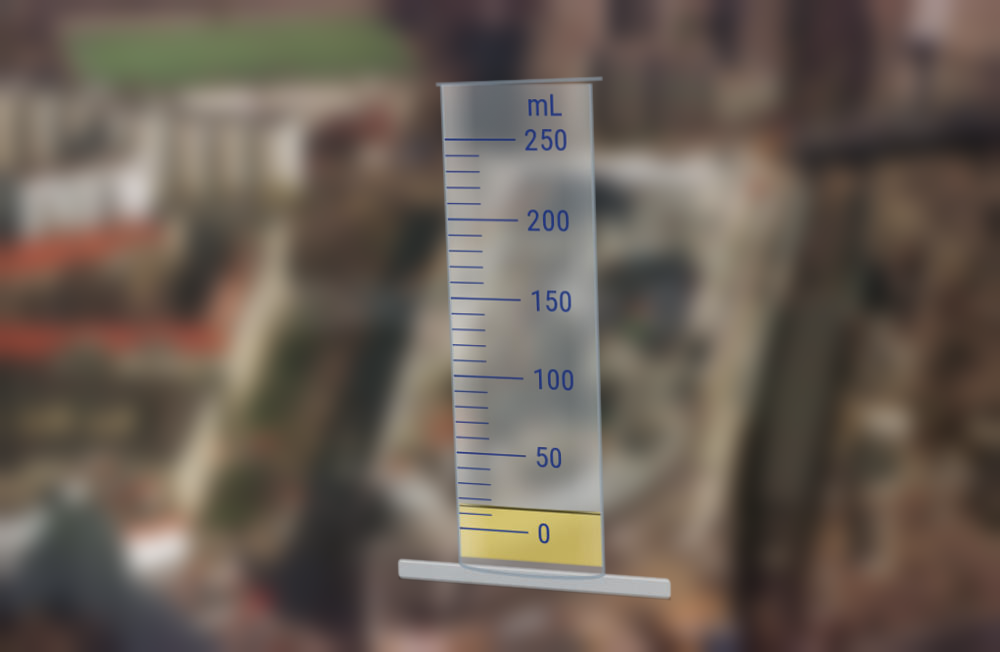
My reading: 15,mL
